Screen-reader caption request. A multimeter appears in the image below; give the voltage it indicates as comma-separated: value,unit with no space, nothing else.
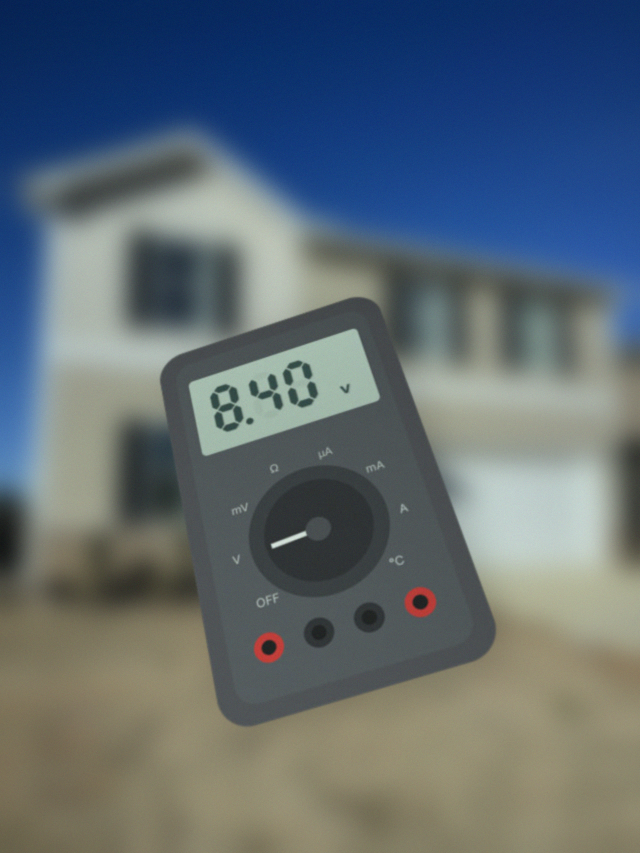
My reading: 8.40,V
